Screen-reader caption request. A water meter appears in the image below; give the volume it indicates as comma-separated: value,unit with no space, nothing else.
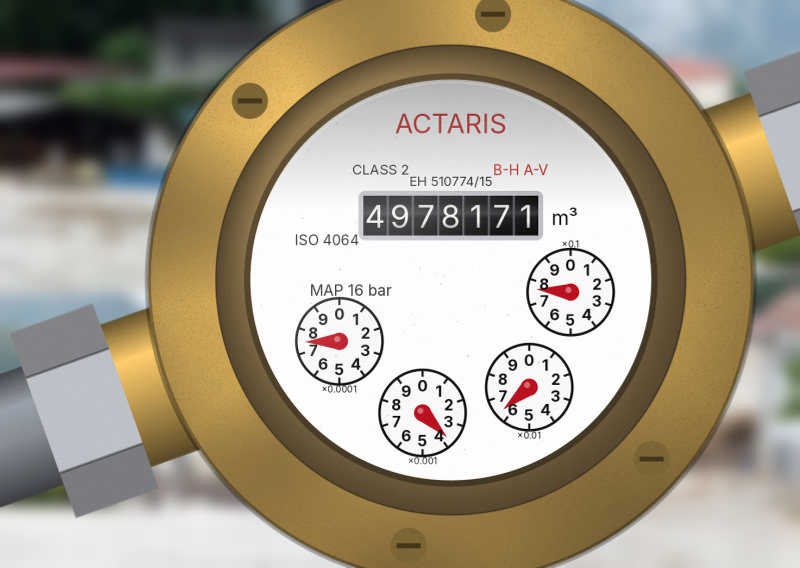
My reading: 4978171.7637,m³
